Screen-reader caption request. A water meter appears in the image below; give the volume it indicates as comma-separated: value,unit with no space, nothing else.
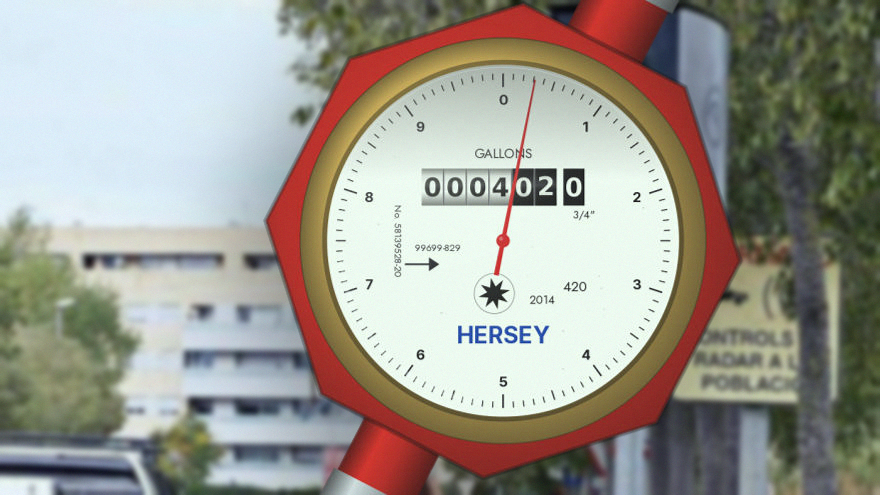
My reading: 4020.3,gal
